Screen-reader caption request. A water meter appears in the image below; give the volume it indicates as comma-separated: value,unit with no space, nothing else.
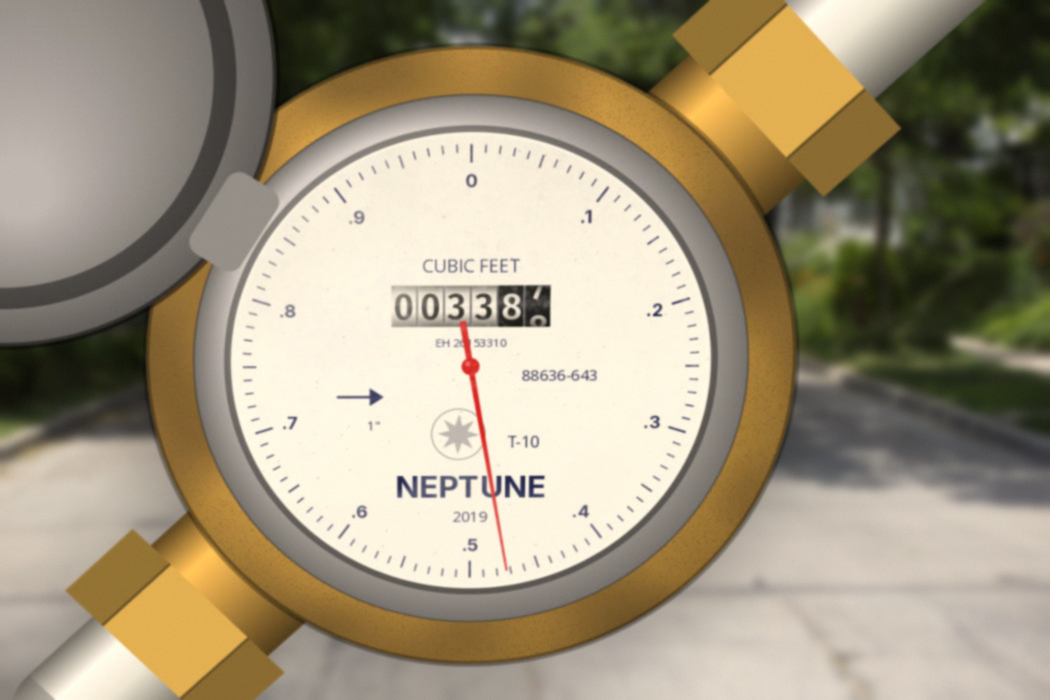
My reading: 3387.47,ft³
